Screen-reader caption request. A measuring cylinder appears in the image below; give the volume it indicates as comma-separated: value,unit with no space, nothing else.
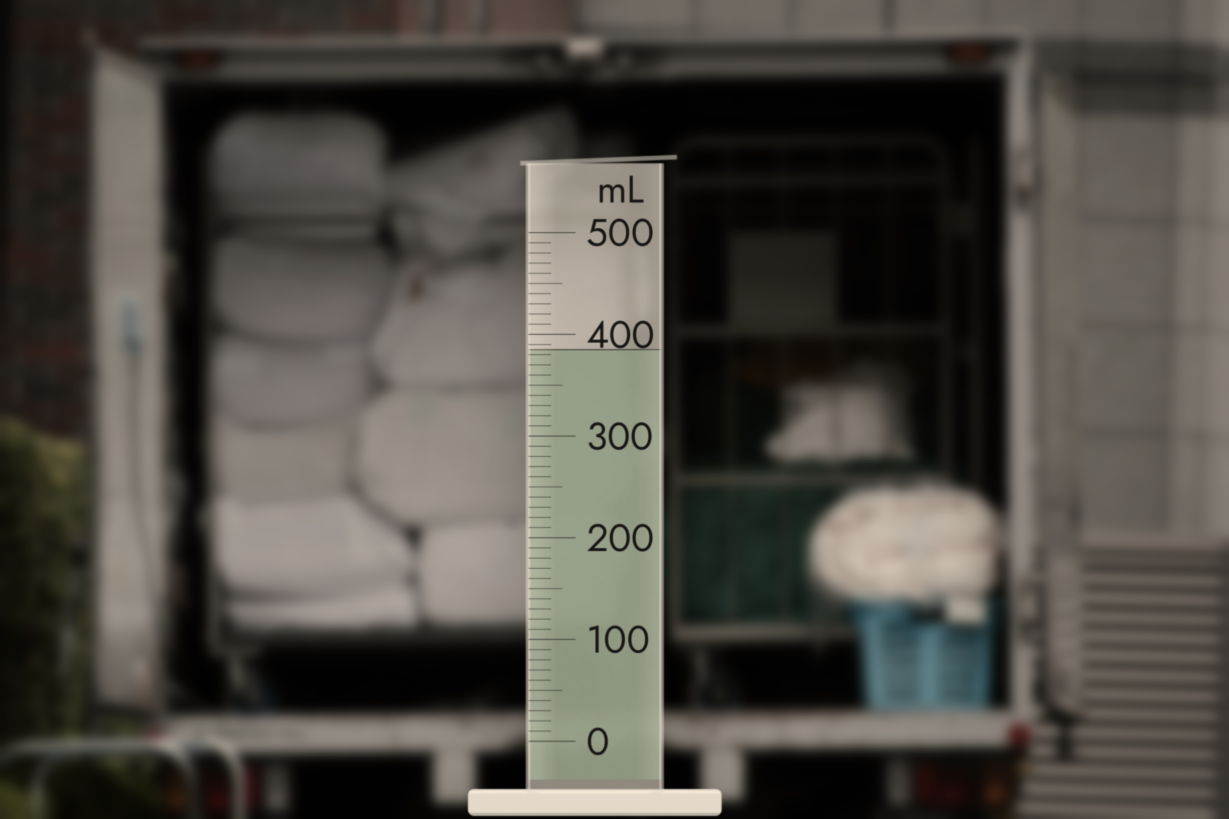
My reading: 385,mL
